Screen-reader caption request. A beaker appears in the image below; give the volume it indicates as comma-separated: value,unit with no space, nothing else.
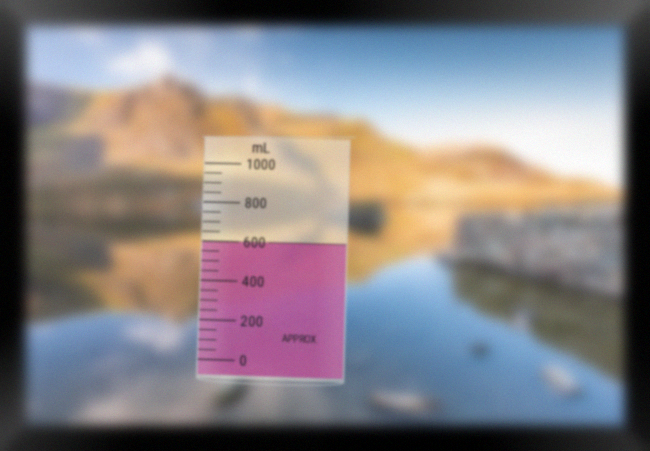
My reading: 600,mL
